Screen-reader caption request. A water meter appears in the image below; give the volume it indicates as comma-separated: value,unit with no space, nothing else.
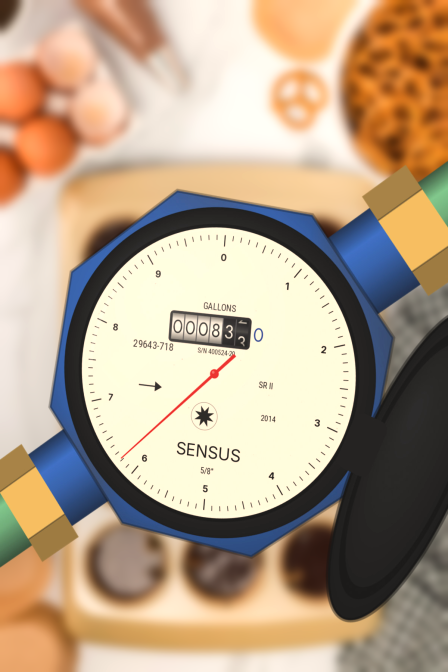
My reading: 8326.2,gal
